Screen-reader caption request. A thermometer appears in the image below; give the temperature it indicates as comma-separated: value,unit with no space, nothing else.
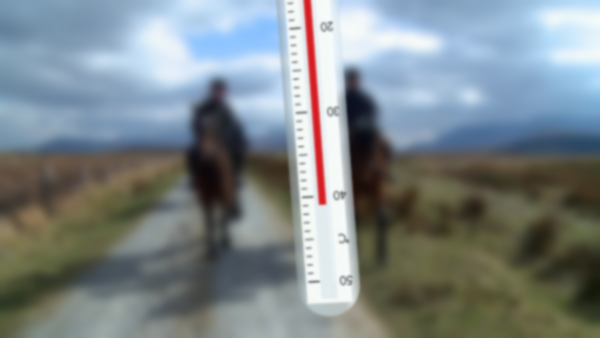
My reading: 41,°C
